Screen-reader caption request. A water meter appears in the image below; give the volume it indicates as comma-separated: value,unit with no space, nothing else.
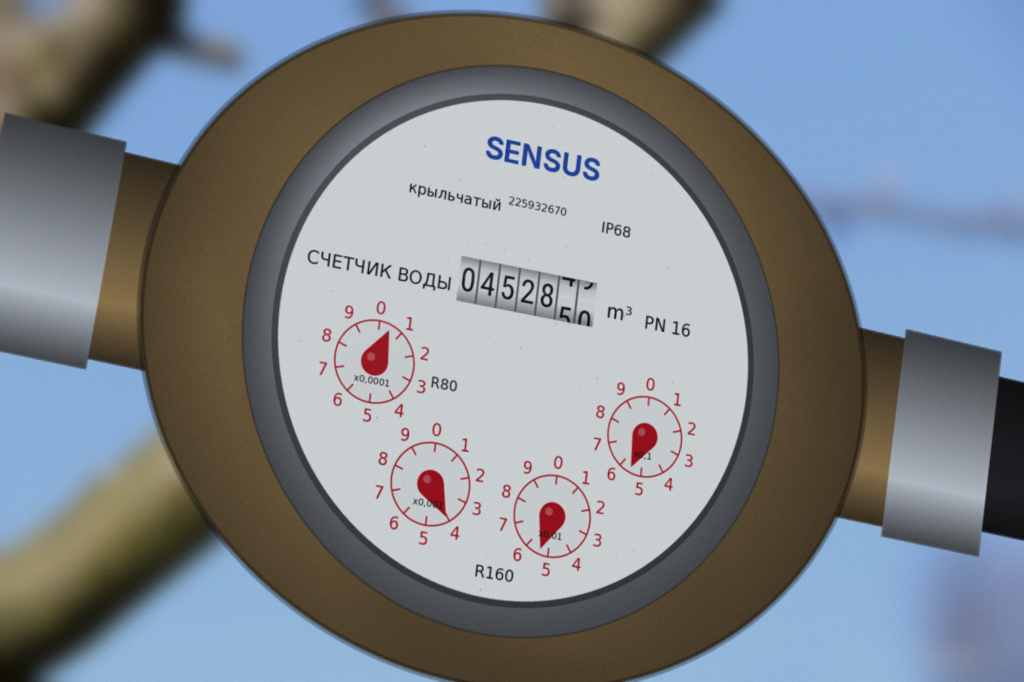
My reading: 452849.5540,m³
